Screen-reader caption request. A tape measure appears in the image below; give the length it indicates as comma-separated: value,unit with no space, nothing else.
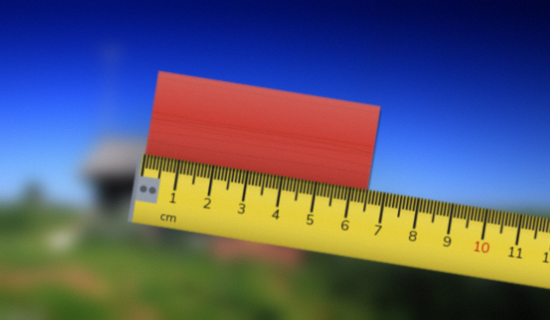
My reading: 6.5,cm
